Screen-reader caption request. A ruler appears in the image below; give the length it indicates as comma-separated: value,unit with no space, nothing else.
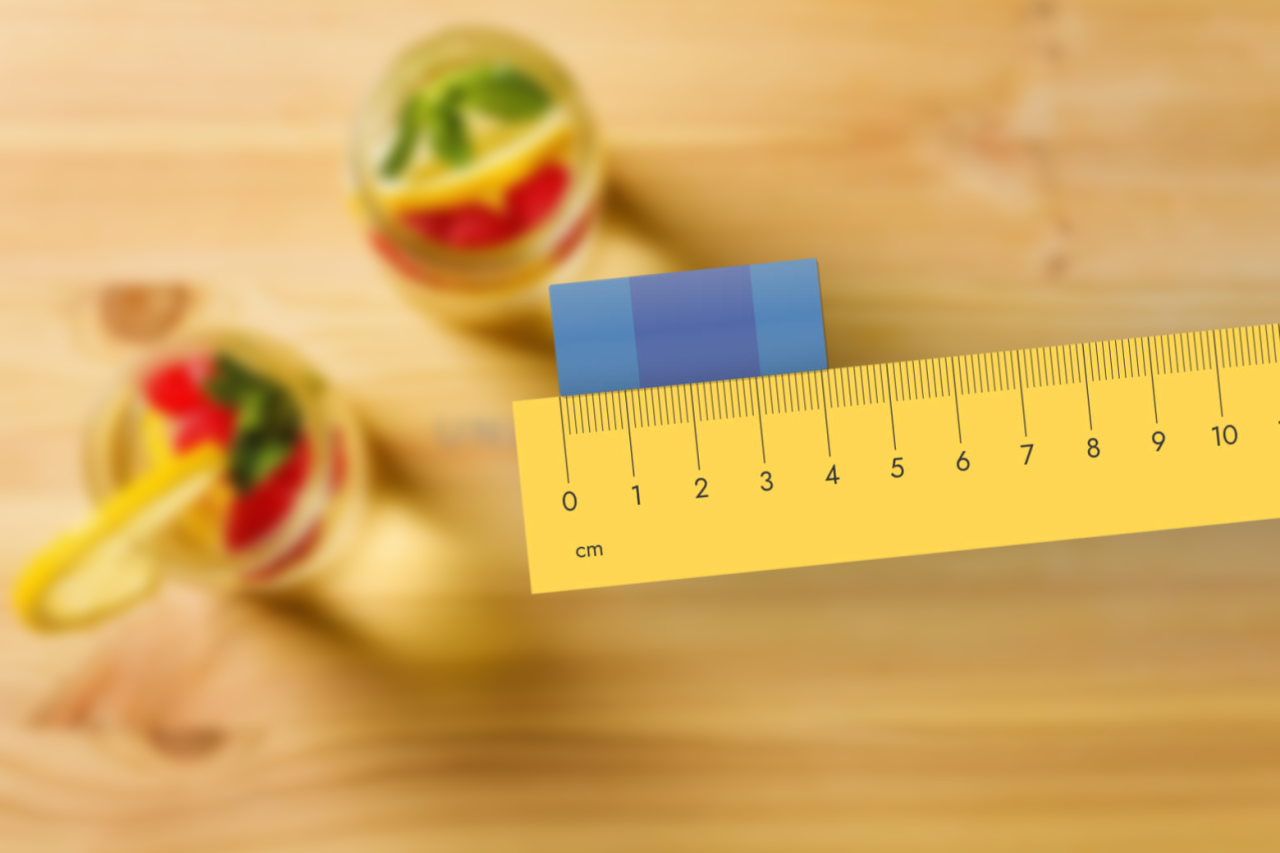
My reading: 4.1,cm
